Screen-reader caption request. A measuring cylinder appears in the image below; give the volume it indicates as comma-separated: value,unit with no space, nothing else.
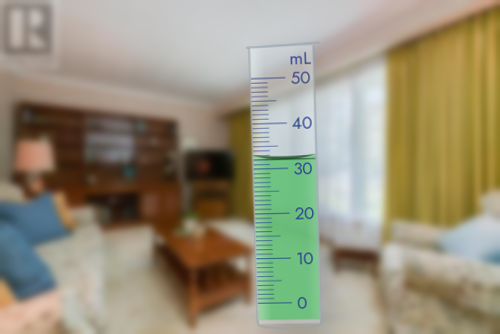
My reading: 32,mL
